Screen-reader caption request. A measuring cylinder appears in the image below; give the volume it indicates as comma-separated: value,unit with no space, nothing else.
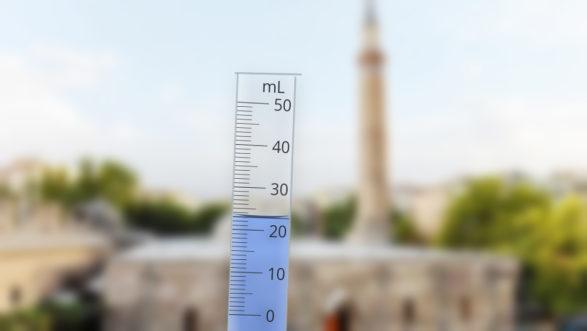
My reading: 23,mL
